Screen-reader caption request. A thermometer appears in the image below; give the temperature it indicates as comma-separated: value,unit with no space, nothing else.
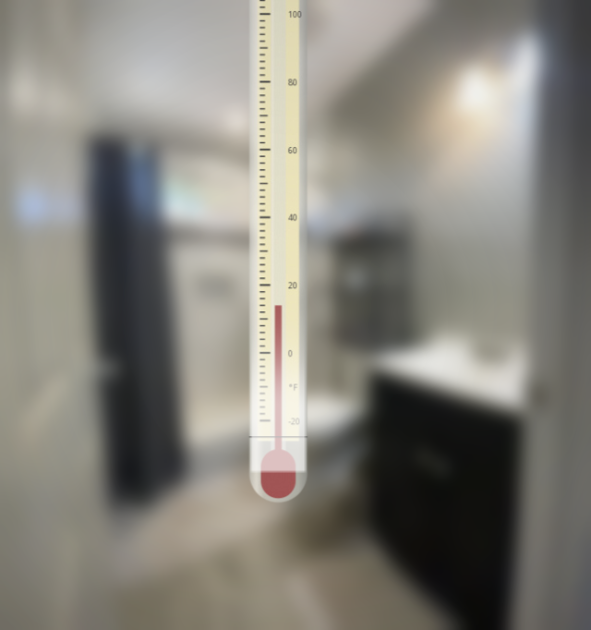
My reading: 14,°F
